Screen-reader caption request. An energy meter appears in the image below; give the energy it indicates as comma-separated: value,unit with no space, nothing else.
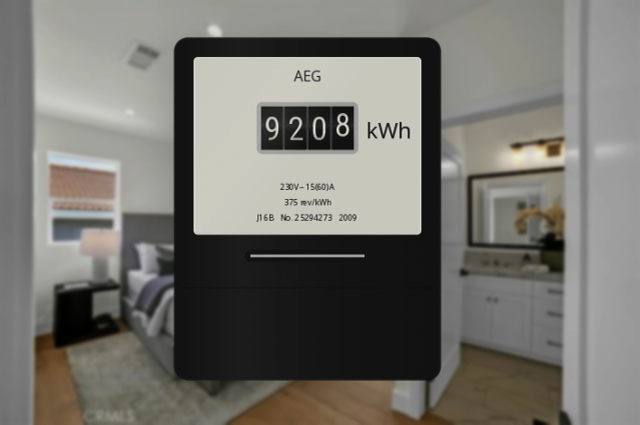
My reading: 9208,kWh
